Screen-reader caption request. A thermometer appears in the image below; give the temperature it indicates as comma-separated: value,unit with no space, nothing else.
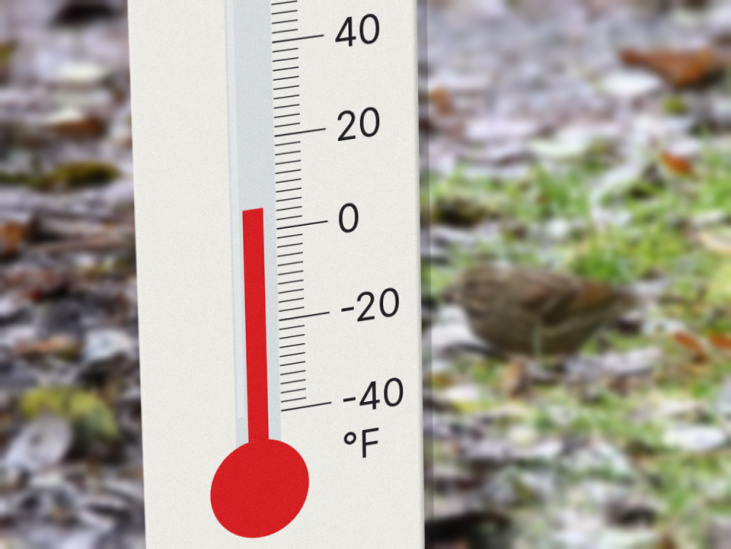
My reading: 5,°F
